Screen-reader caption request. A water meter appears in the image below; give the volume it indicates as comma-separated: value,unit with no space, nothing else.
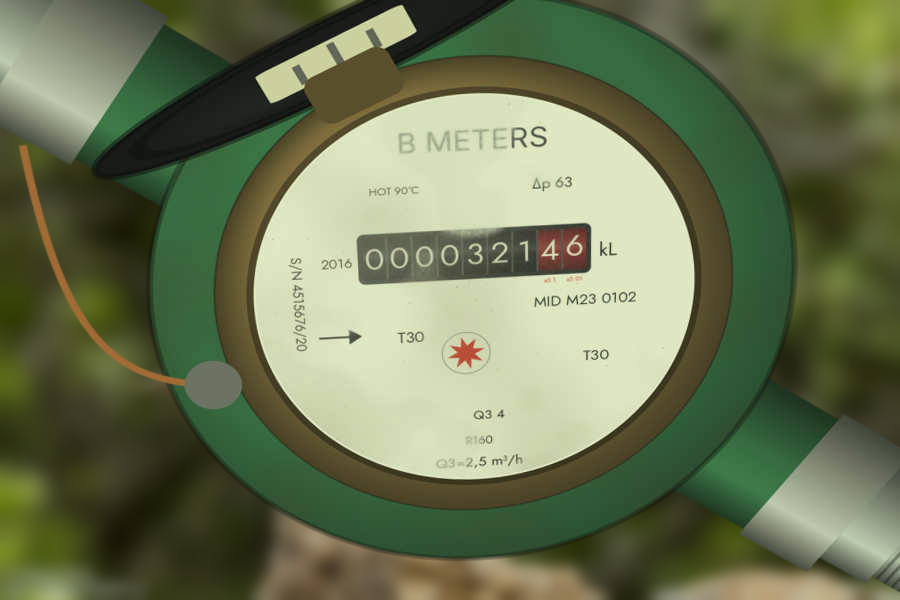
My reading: 321.46,kL
